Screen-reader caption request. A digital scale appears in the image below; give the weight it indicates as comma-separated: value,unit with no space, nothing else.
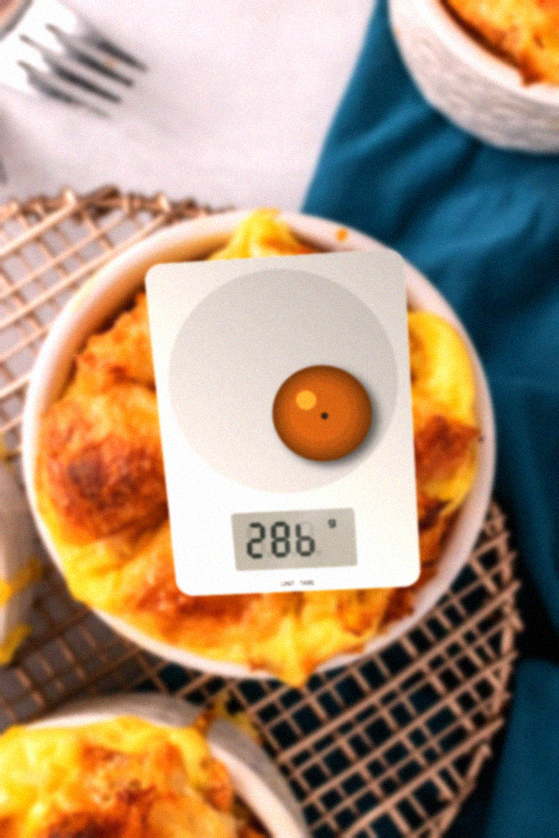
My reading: 286,g
